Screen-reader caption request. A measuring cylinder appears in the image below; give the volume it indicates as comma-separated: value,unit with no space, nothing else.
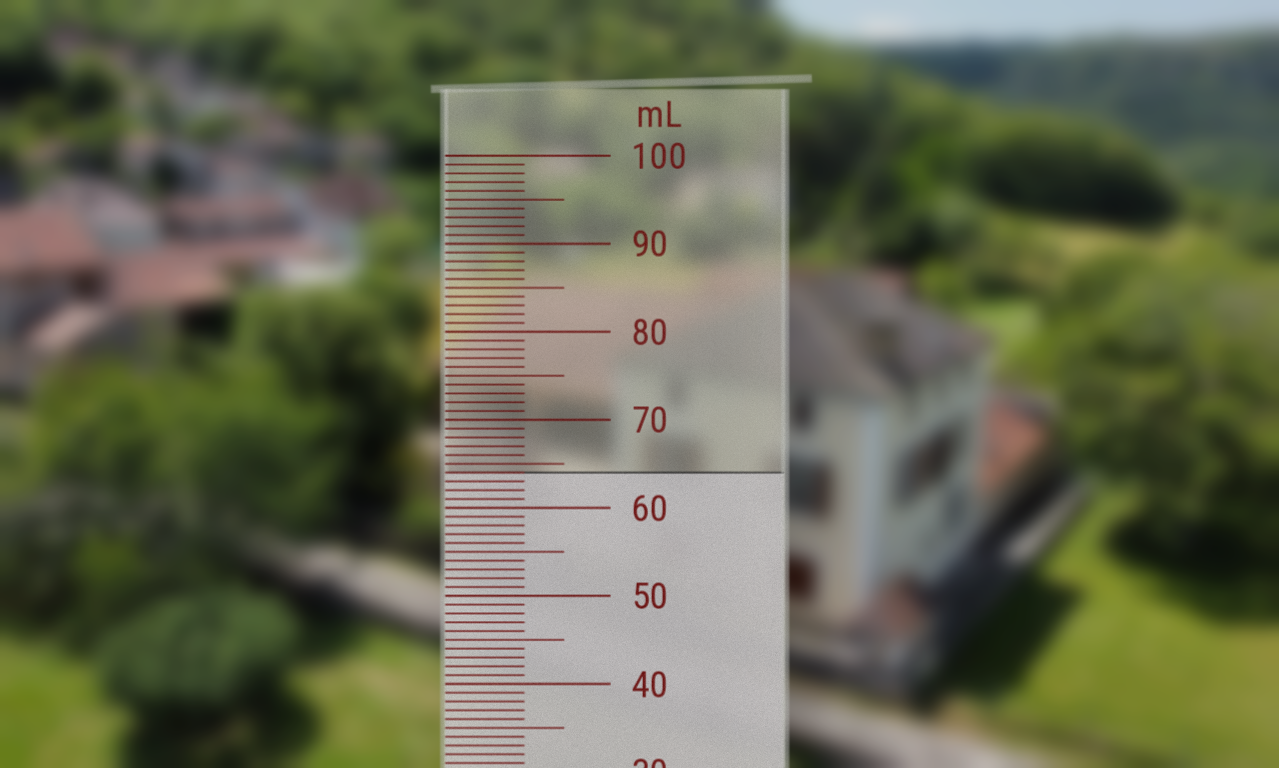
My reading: 64,mL
